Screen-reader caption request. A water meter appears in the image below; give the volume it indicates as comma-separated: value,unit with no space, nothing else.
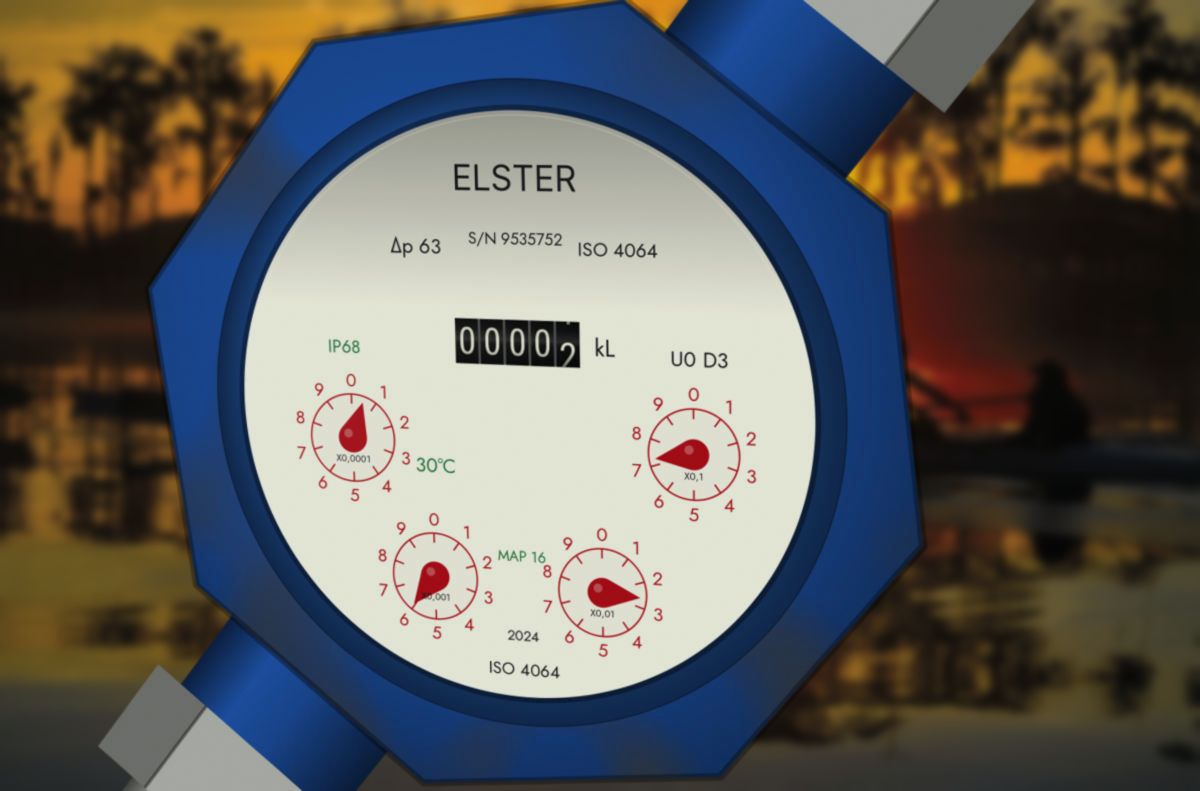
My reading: 1.7260,kL
